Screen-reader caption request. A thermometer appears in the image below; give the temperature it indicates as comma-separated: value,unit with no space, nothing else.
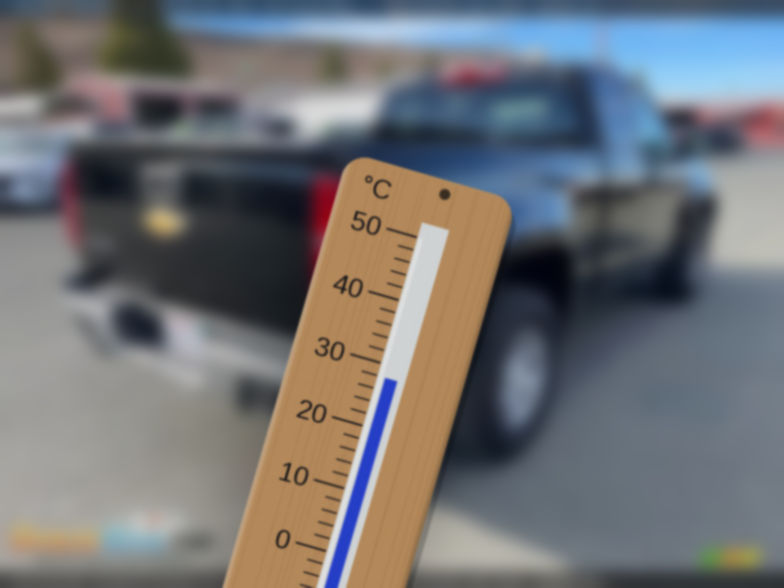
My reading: 28,°C
